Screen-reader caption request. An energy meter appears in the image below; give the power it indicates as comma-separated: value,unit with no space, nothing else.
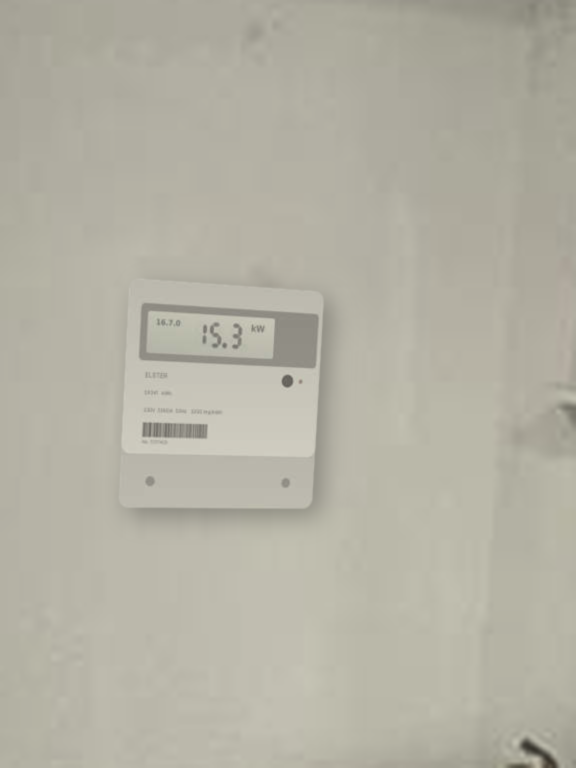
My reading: 15.3,kW
